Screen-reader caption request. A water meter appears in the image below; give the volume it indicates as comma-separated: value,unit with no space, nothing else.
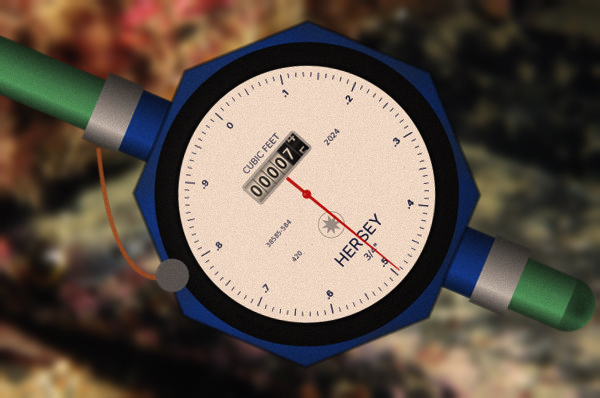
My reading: 74.49,ft³
